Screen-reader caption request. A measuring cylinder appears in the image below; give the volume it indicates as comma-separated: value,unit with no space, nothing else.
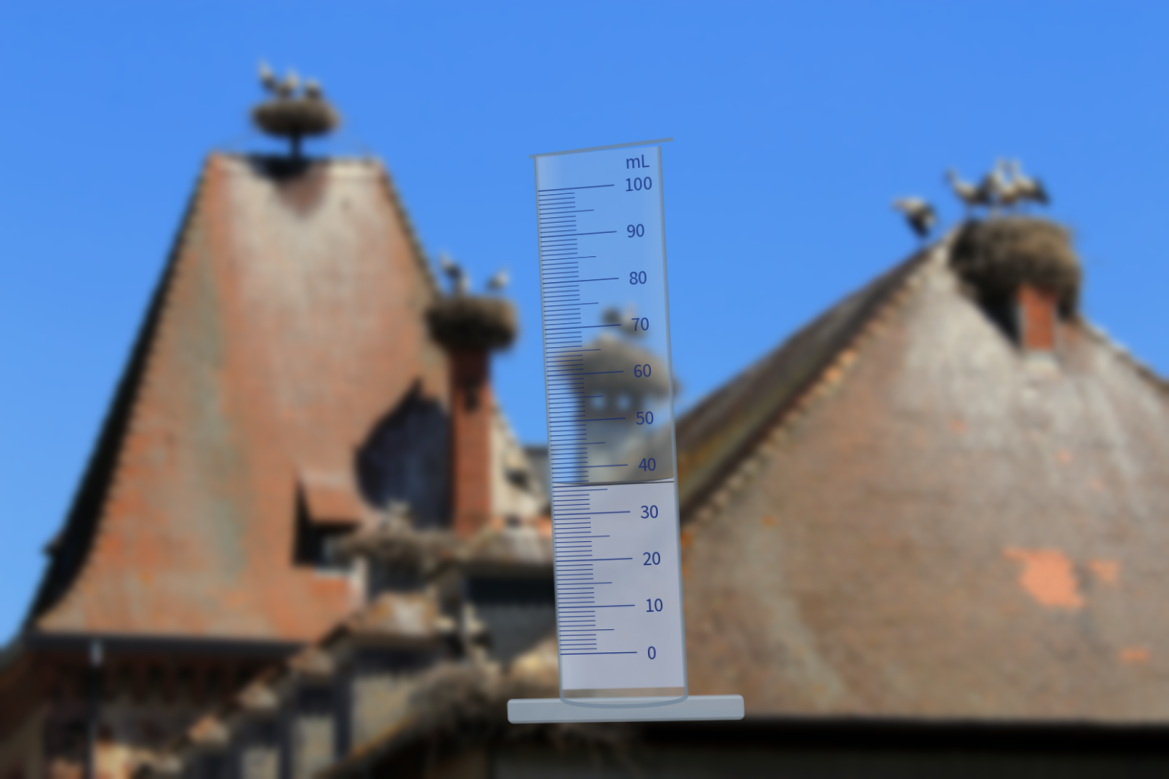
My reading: 36,mL
